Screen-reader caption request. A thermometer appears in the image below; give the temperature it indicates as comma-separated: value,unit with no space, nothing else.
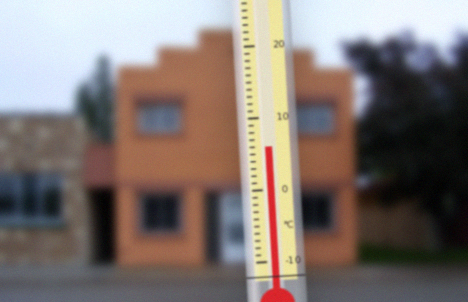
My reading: 6,°C
